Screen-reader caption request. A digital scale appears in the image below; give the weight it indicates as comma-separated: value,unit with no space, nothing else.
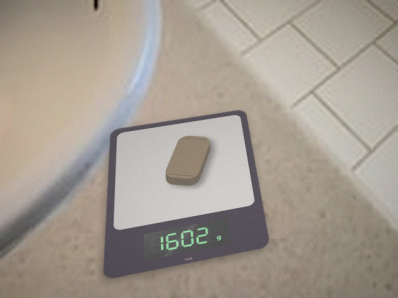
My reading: 1602,g
